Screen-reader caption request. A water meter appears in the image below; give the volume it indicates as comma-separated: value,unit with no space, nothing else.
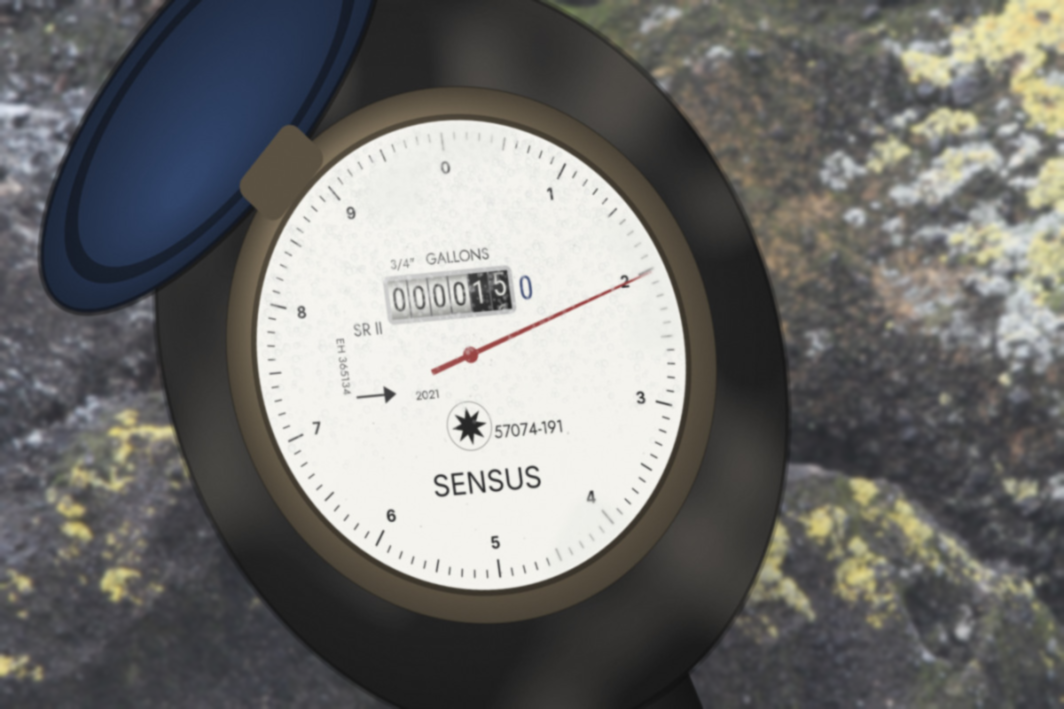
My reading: 152.0,gal
